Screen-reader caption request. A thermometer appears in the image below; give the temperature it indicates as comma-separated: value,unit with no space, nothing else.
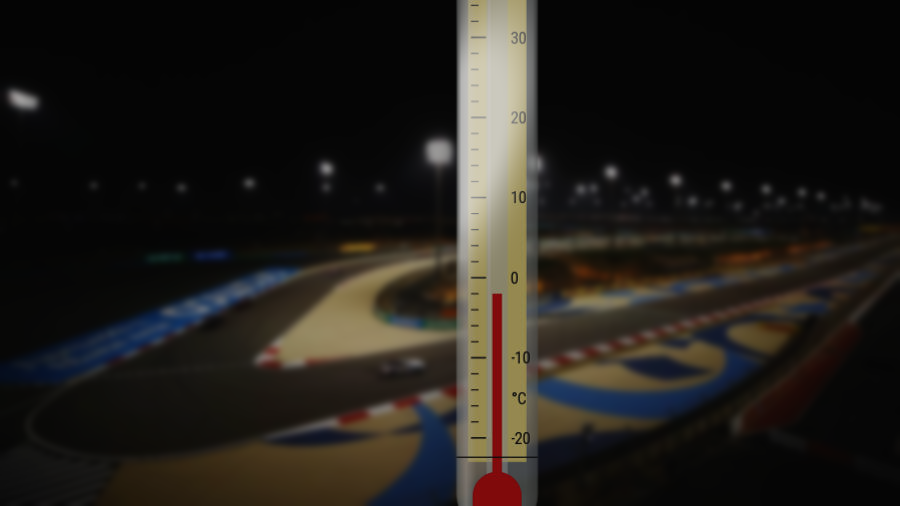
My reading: -2,°C
